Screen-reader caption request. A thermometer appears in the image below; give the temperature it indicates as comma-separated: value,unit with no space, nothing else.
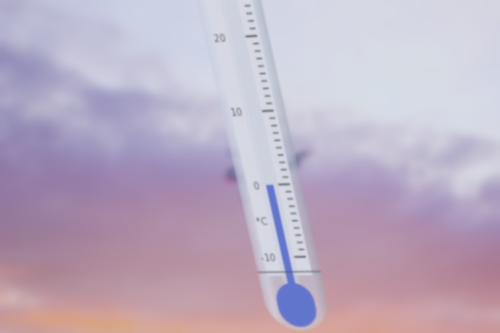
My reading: 0,°C
